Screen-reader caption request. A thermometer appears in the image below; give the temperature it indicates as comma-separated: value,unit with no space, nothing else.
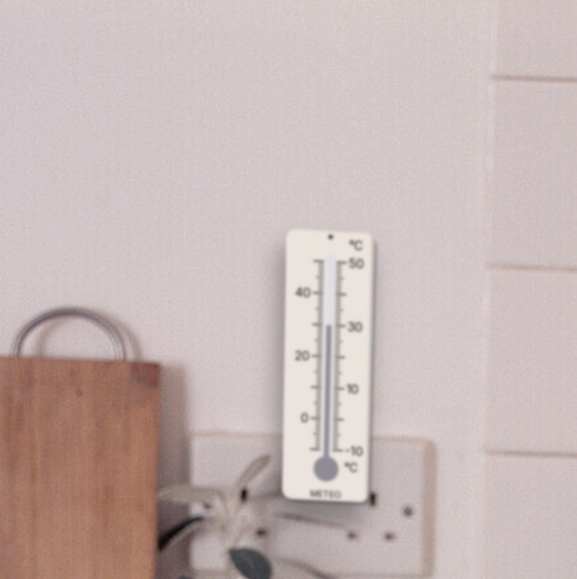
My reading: 30,°C
